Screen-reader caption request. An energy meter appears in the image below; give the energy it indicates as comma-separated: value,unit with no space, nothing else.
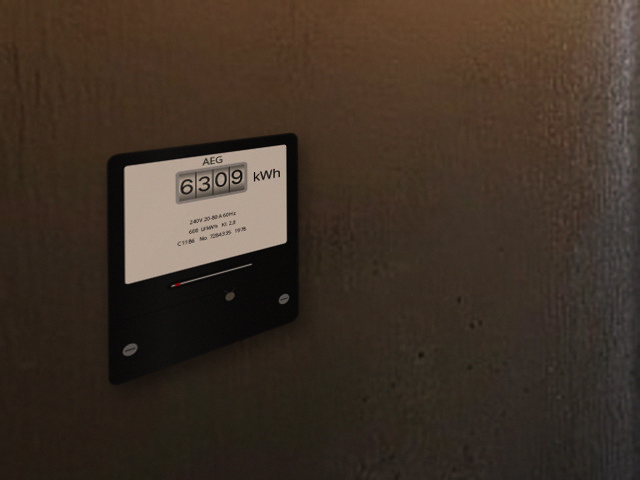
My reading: 6309,kWh
